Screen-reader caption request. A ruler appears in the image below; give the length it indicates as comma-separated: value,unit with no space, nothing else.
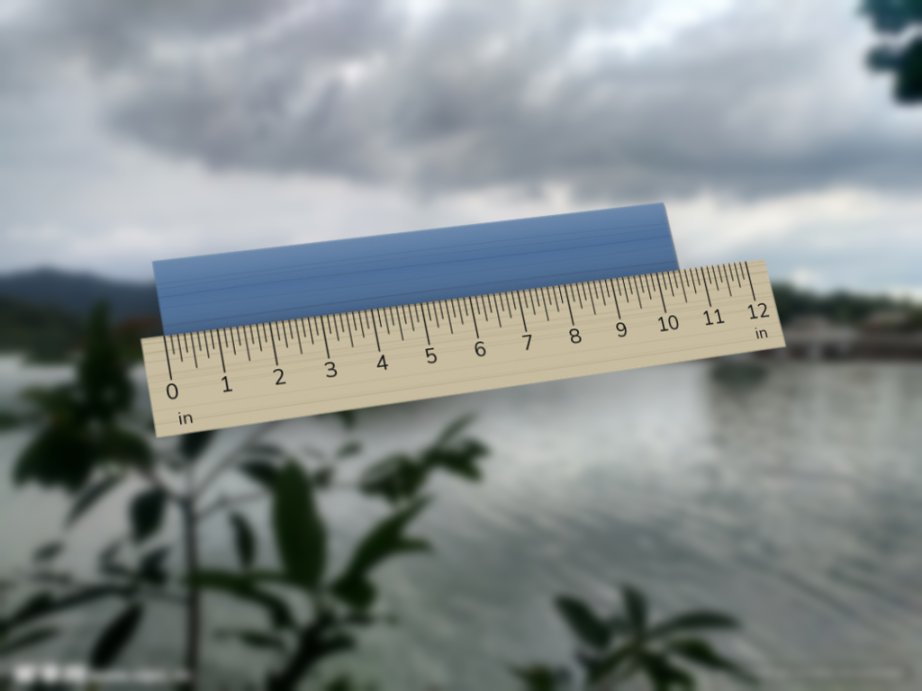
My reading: 10.5,in
